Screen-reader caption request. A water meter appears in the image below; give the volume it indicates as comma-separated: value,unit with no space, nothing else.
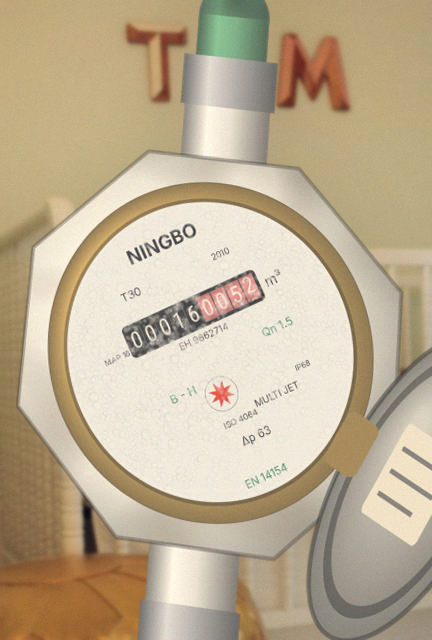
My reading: 16.0052,m³
